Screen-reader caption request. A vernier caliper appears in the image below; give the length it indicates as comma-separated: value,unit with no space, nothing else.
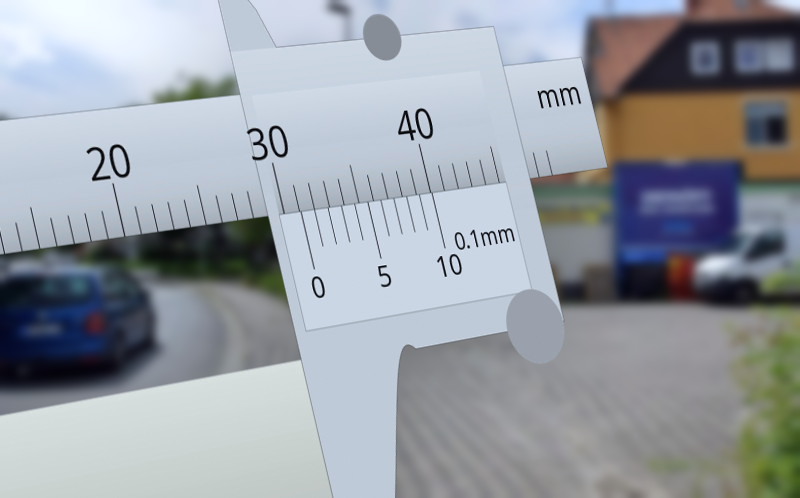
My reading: 31.1,mm
